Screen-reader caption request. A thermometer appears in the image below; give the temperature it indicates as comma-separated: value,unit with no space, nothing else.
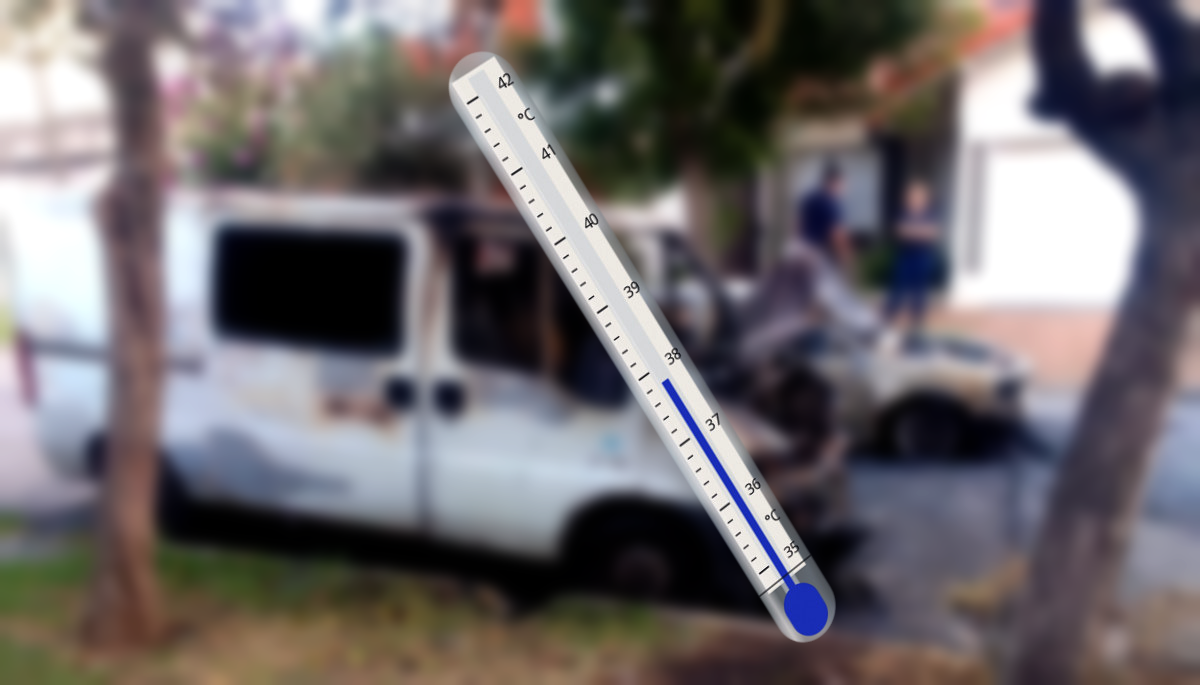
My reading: 37.8,°C
